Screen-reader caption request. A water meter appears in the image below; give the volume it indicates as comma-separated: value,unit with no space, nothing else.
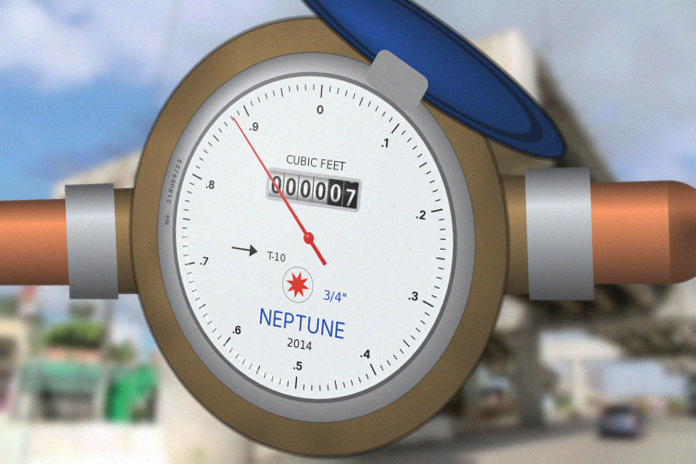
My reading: 6.88,ft³
